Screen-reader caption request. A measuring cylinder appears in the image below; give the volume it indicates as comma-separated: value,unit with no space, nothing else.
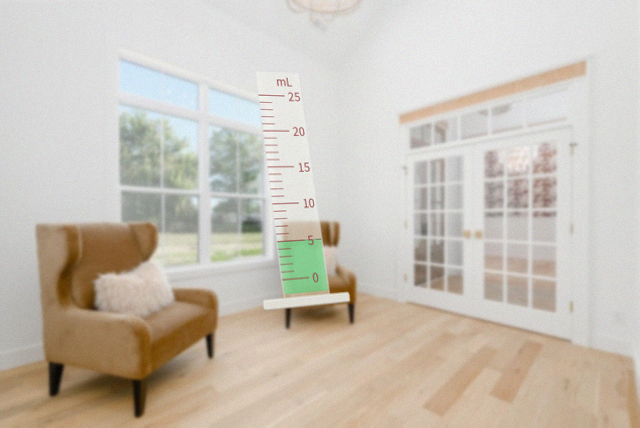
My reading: 5,mL
